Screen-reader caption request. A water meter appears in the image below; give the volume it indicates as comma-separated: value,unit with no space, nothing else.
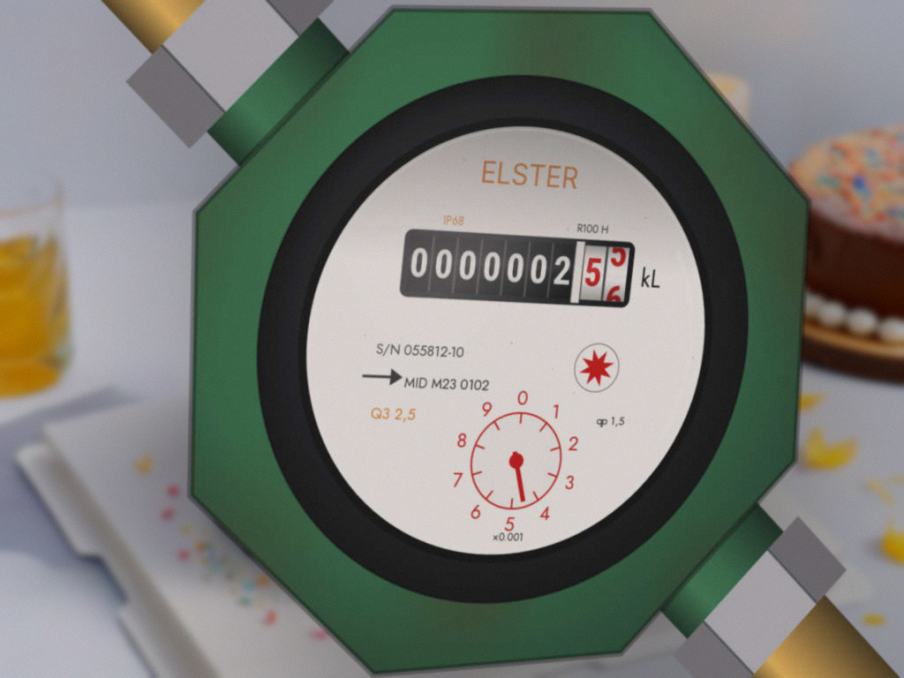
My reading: 2.554,kL
